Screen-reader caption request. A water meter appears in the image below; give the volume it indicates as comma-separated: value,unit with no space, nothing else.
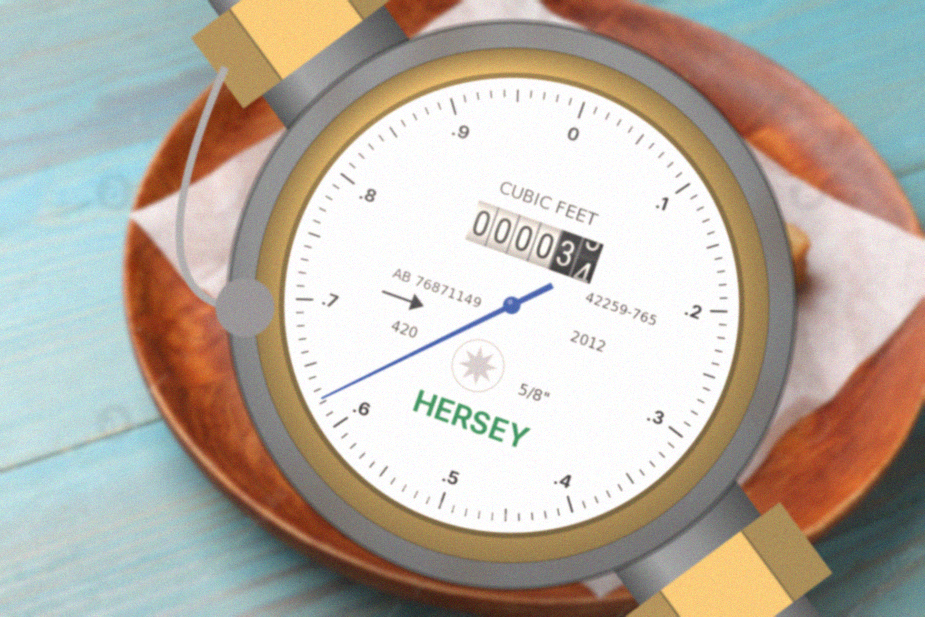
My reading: 33.62,ft³
